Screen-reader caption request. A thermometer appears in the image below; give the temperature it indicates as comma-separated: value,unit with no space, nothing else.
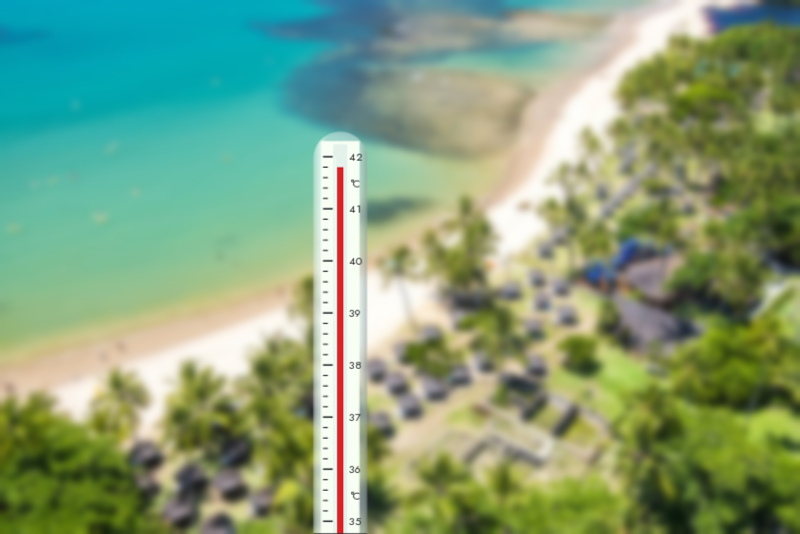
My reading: 41.8,°C
